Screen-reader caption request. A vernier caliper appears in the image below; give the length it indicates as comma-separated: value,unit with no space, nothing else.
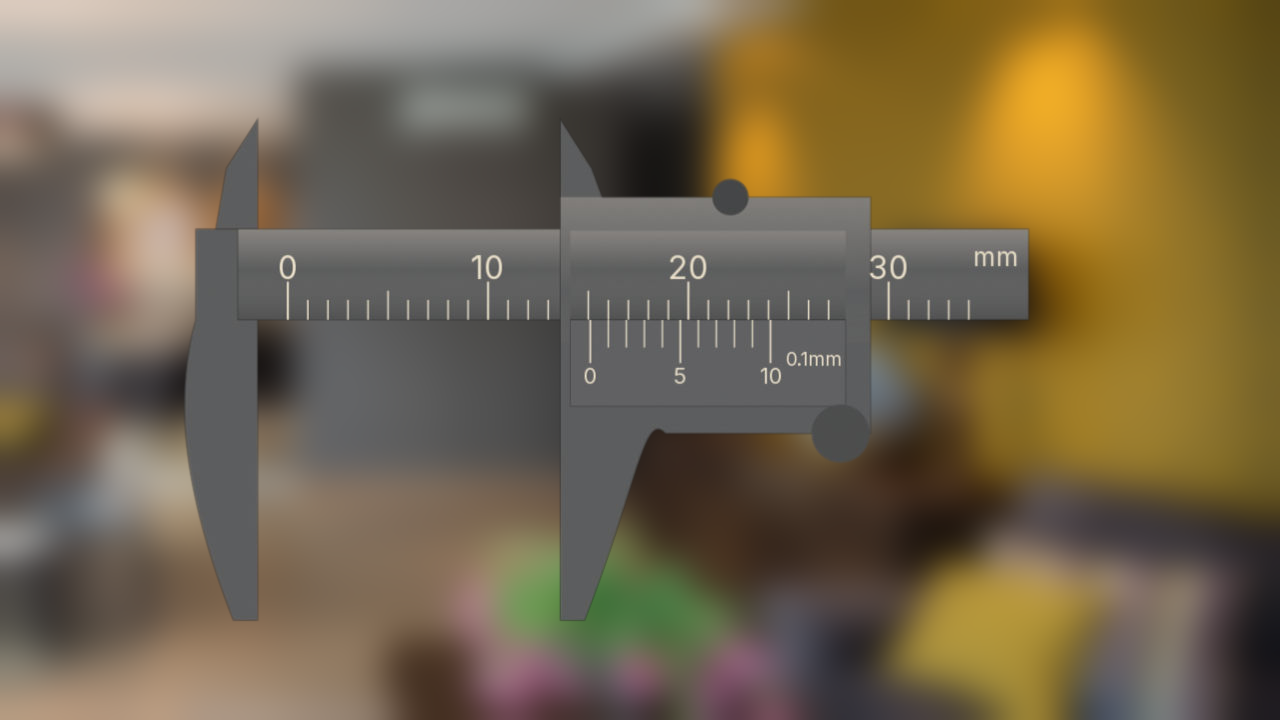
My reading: 15.1,mm
